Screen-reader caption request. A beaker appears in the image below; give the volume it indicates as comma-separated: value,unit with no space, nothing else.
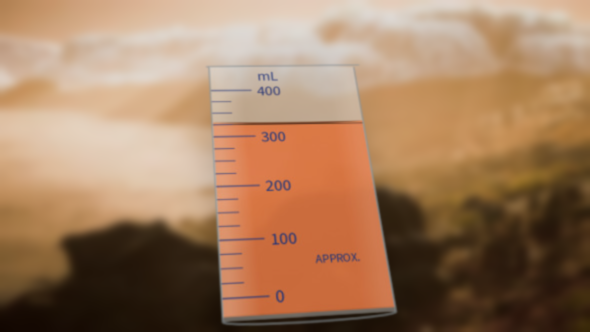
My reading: 325,mL
